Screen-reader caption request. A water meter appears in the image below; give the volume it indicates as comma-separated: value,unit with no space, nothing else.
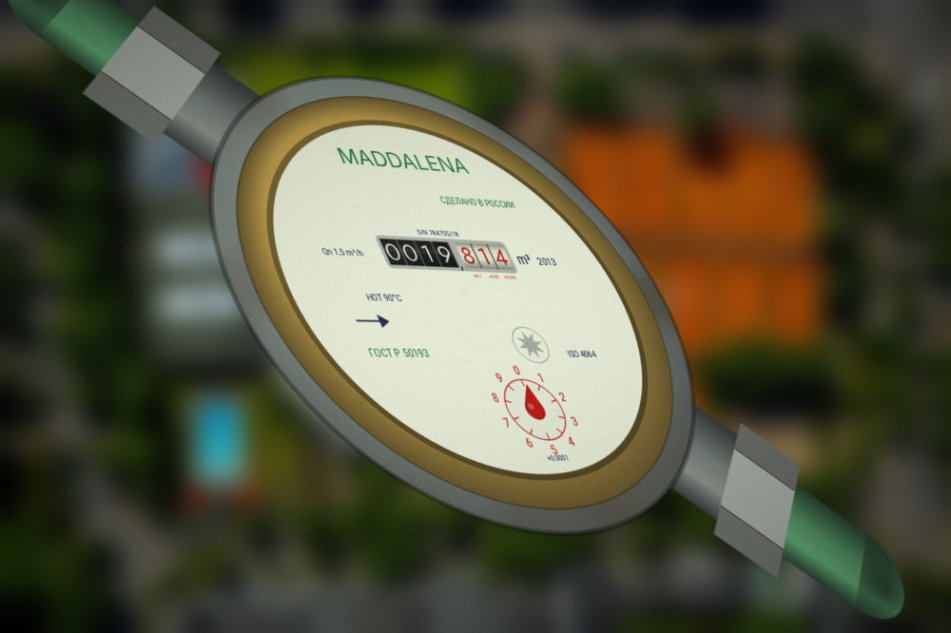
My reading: 19.8140,m³
